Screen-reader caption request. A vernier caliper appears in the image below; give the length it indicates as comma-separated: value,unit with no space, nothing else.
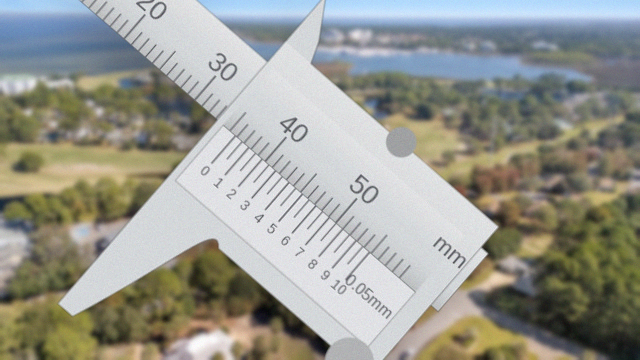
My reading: 35.8,mm
